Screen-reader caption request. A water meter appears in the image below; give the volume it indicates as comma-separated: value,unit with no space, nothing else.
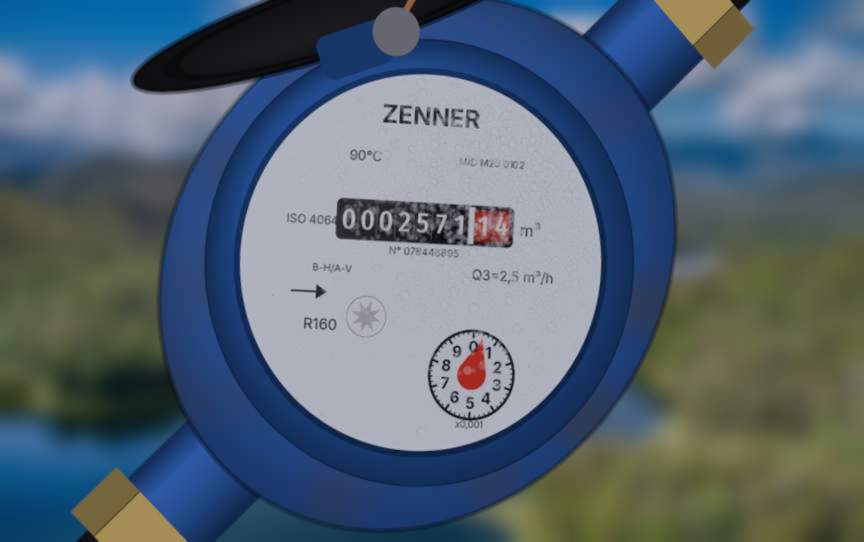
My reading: 2571.140,m³
